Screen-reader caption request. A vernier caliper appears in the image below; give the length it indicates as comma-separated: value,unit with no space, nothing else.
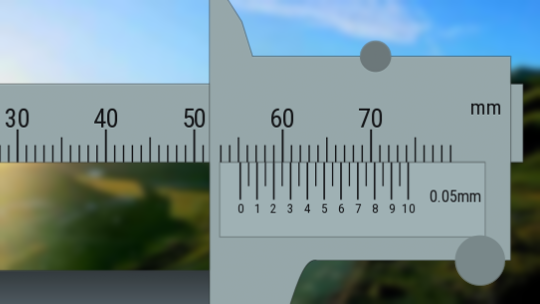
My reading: 55.2,mm
